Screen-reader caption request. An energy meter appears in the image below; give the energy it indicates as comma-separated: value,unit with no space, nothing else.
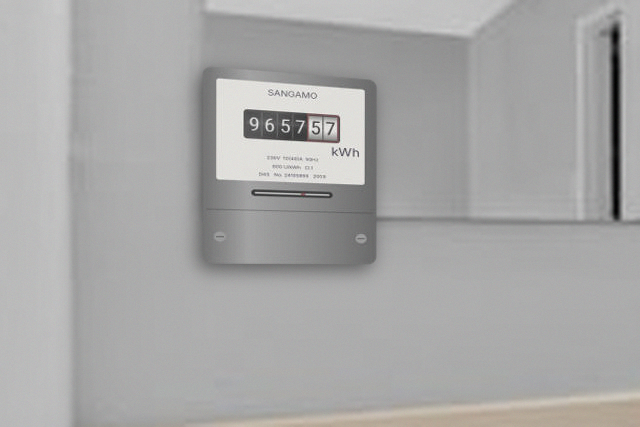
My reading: 9657.57,kWh
